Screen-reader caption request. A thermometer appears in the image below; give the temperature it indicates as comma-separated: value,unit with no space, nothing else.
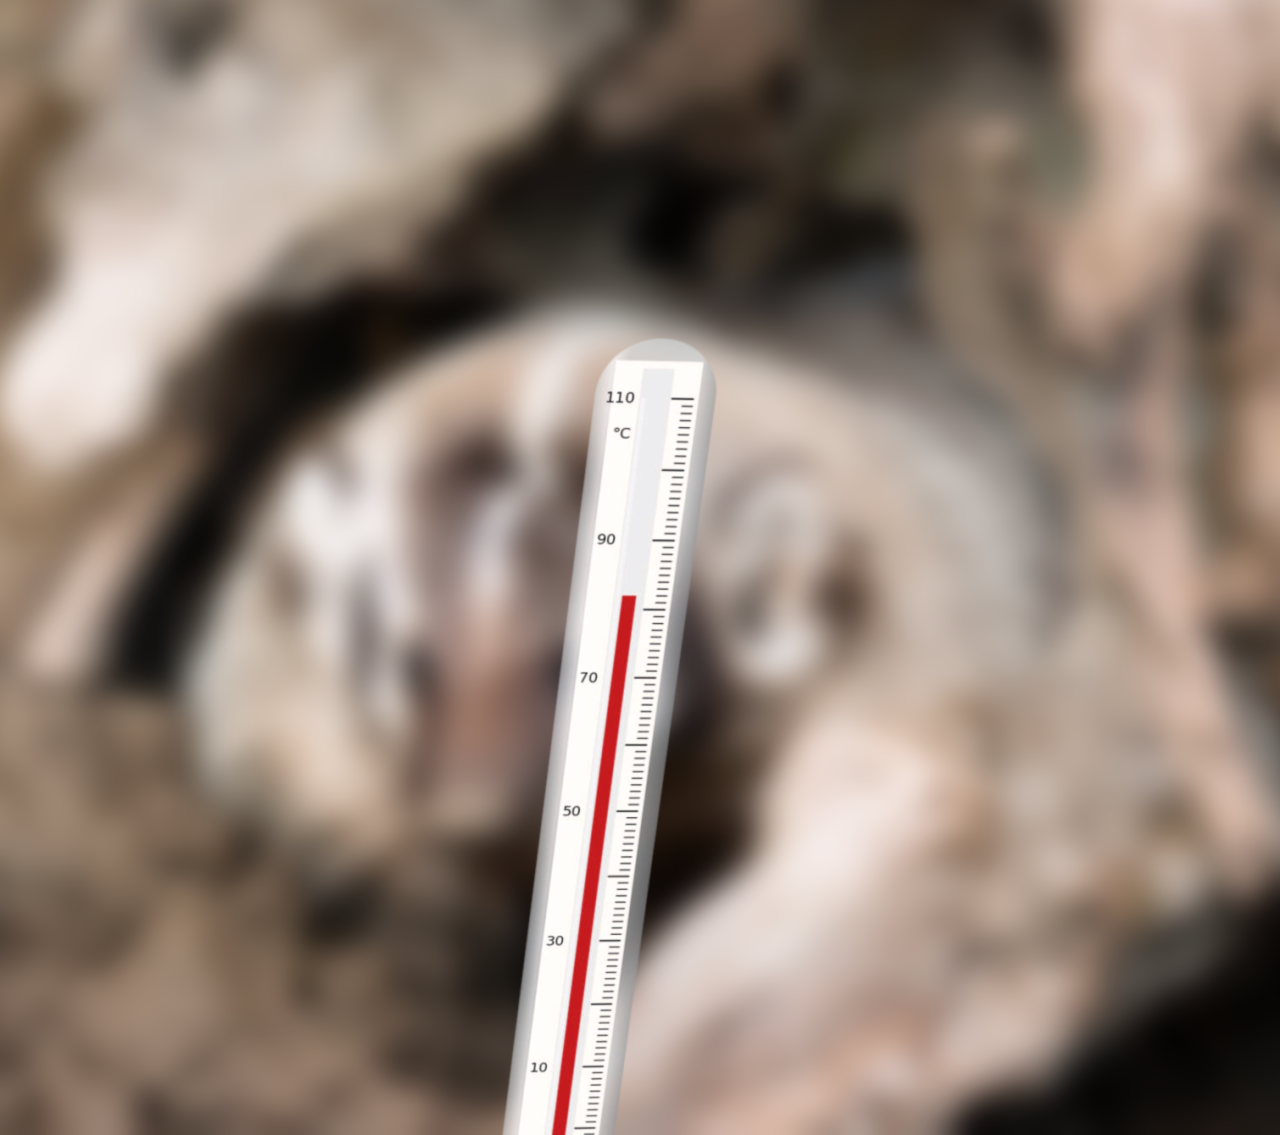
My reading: 82,°C
